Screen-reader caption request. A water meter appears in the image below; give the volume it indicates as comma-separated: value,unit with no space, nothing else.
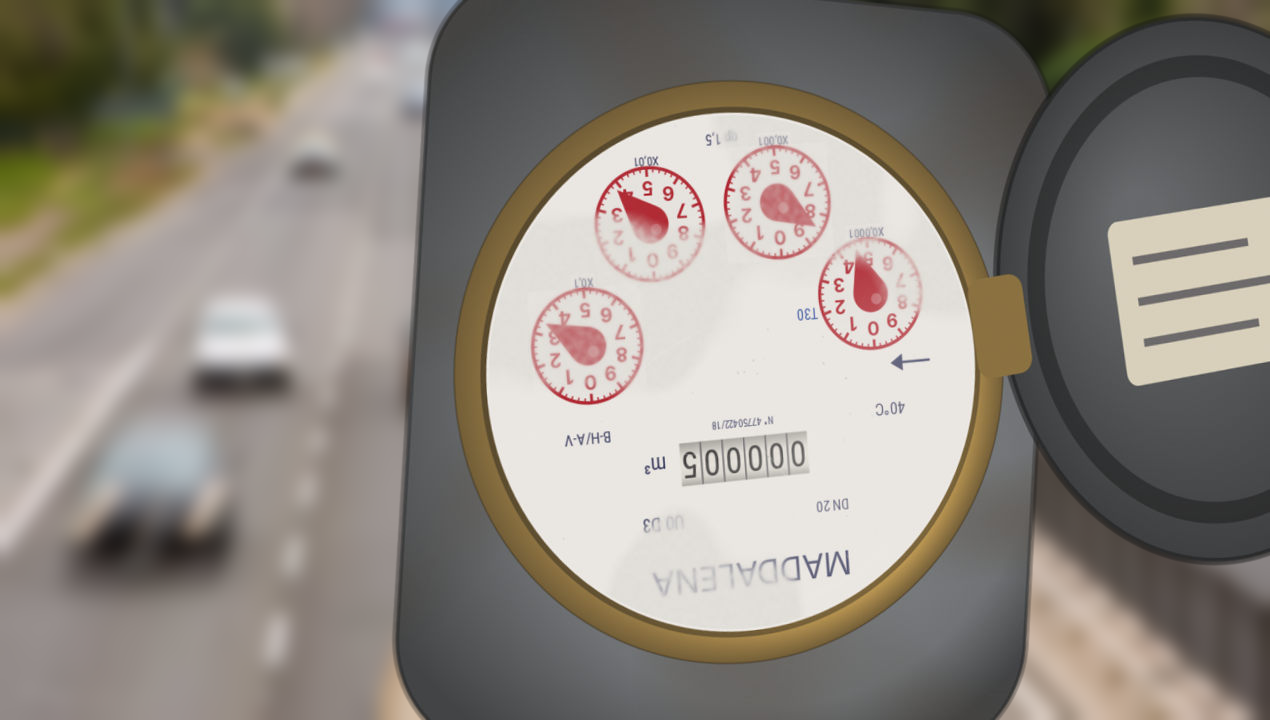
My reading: 5.3384,m³
